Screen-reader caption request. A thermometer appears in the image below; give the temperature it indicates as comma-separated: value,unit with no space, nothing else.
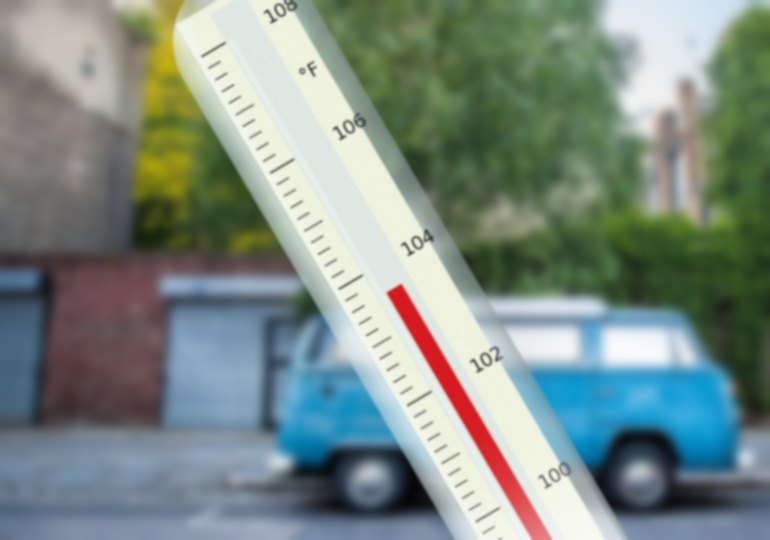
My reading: 103.6,°F
